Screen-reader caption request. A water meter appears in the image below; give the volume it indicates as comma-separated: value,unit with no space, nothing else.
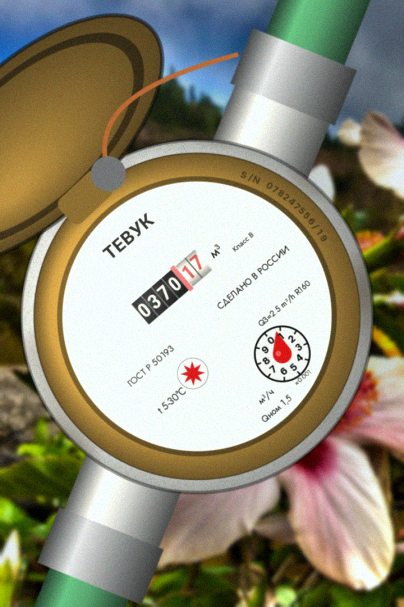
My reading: 370.170,m³
